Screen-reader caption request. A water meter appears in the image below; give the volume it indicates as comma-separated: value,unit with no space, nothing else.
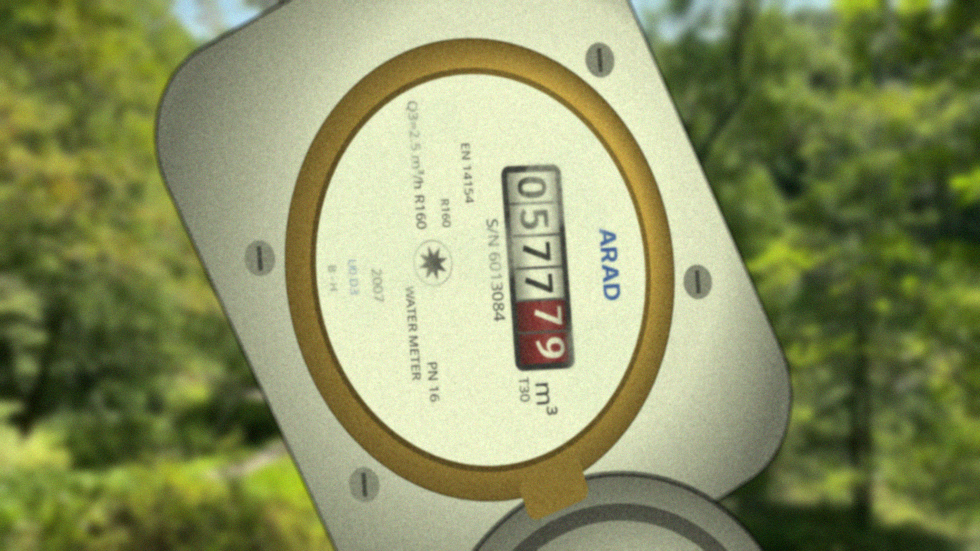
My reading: 577.79,m³
